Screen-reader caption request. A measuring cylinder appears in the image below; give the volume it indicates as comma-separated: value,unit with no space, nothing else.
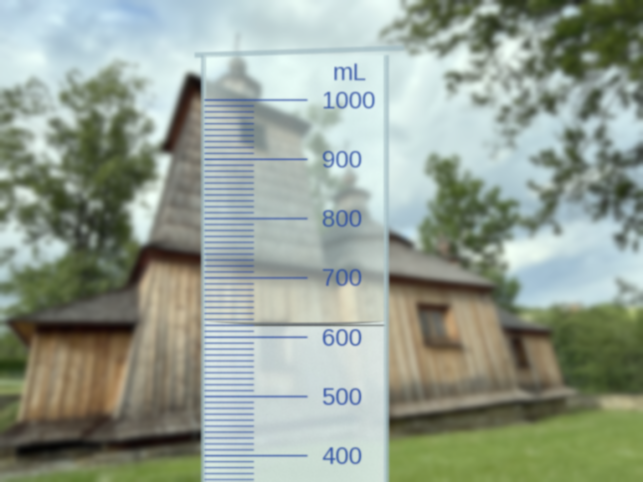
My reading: 620,mL
